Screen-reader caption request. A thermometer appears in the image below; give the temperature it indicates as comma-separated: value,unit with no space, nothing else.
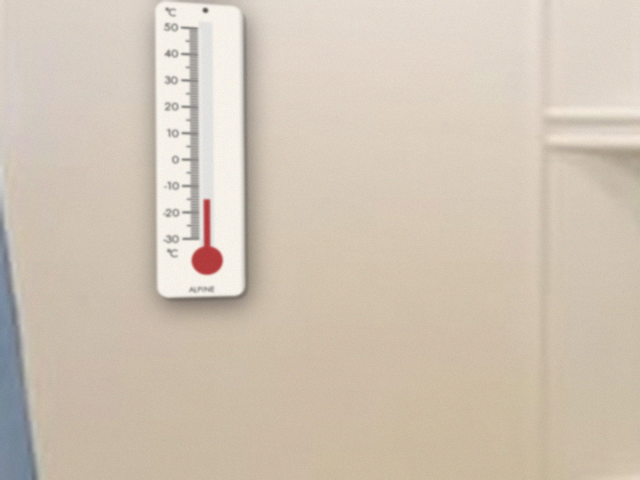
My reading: -15,°C
